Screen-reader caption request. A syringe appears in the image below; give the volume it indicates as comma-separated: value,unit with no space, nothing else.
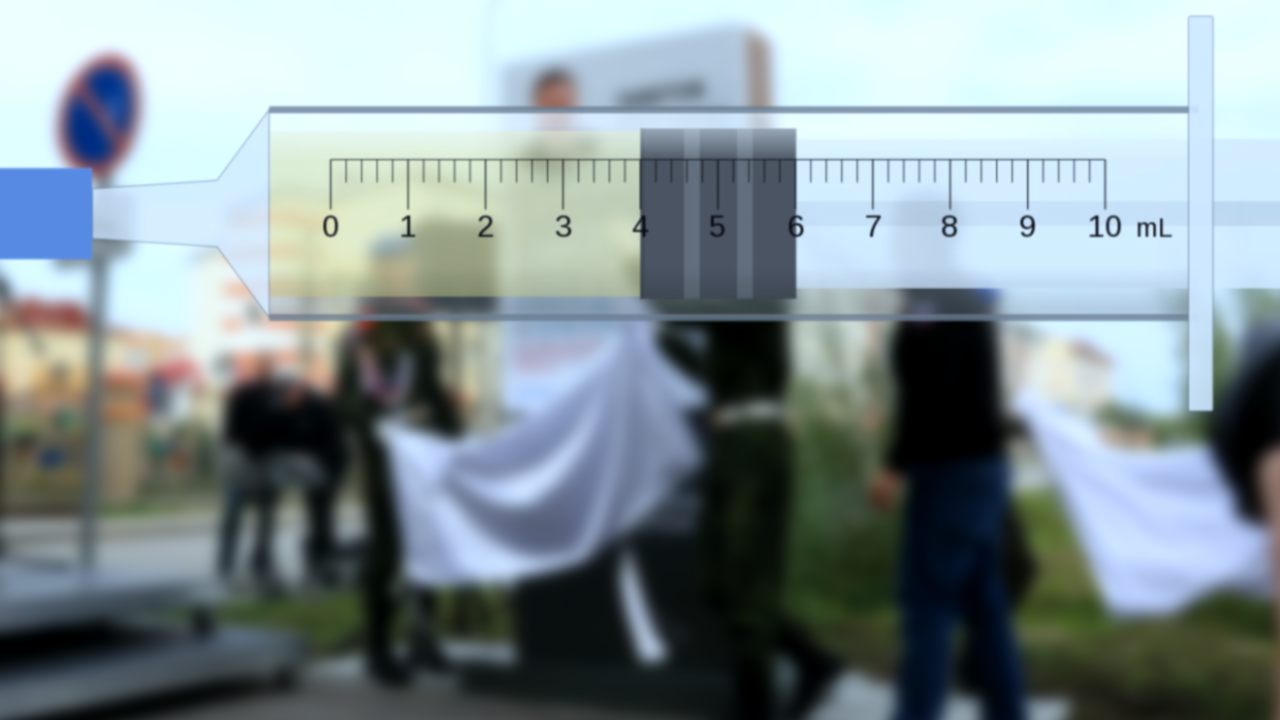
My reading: 4,mL
